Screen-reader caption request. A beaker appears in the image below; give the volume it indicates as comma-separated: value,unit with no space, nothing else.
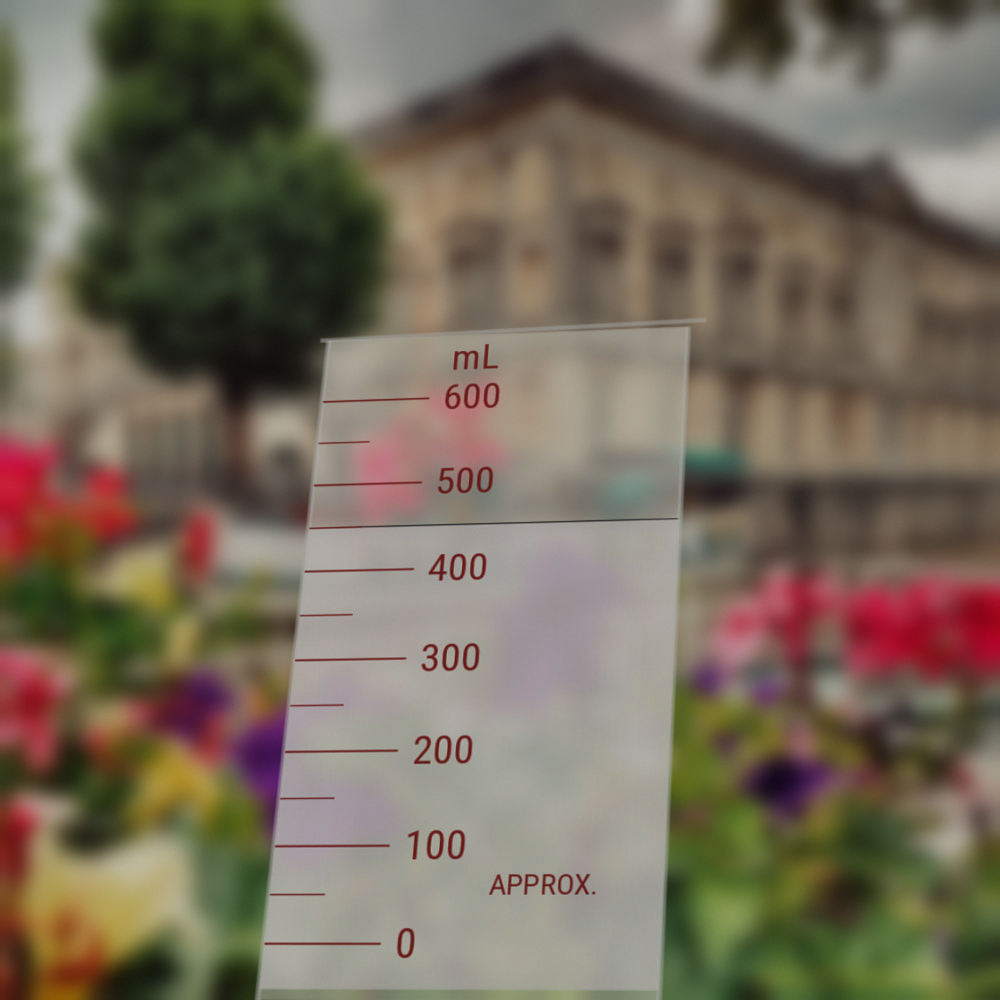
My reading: 450,mL
